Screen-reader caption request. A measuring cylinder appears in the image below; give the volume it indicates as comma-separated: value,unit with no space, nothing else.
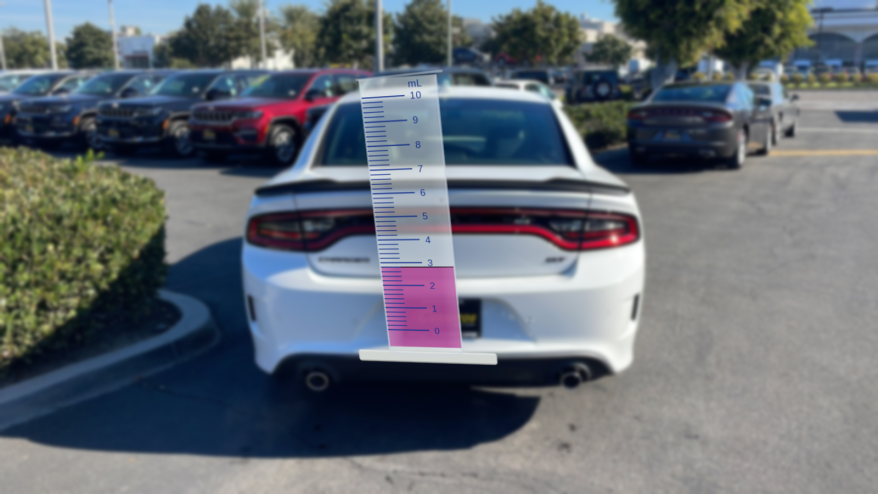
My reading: 2.8,mL
